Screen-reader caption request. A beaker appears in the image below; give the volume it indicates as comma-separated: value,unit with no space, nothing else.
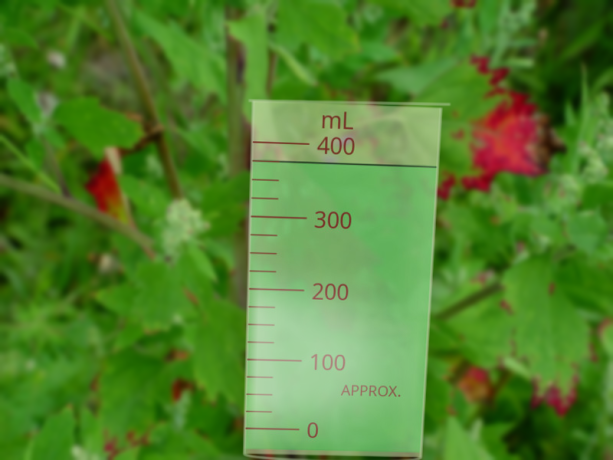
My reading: 375,mL
